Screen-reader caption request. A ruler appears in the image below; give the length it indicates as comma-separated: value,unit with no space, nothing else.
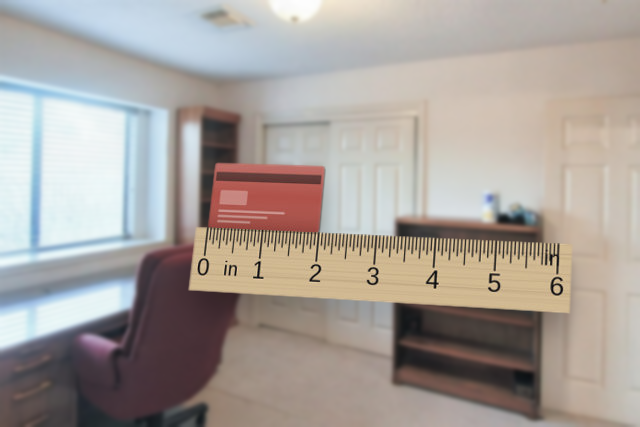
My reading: 2,in
